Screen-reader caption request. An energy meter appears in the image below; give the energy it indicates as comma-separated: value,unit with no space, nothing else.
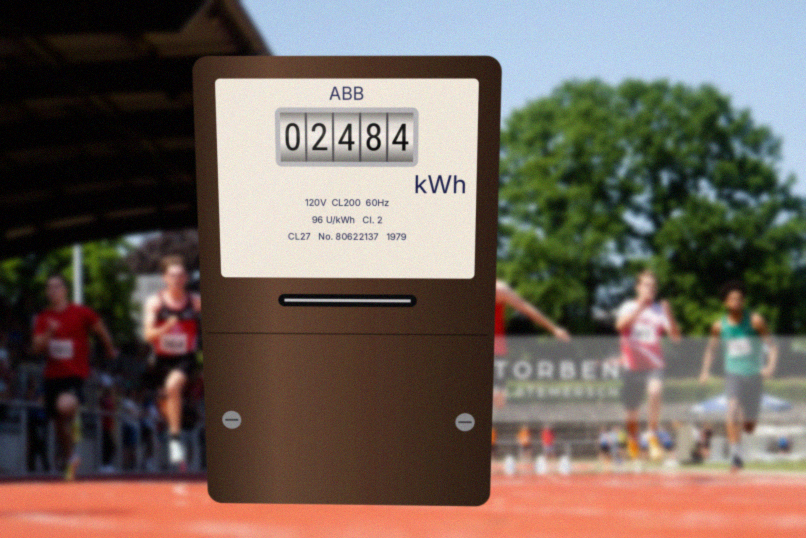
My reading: 2484,kWh
